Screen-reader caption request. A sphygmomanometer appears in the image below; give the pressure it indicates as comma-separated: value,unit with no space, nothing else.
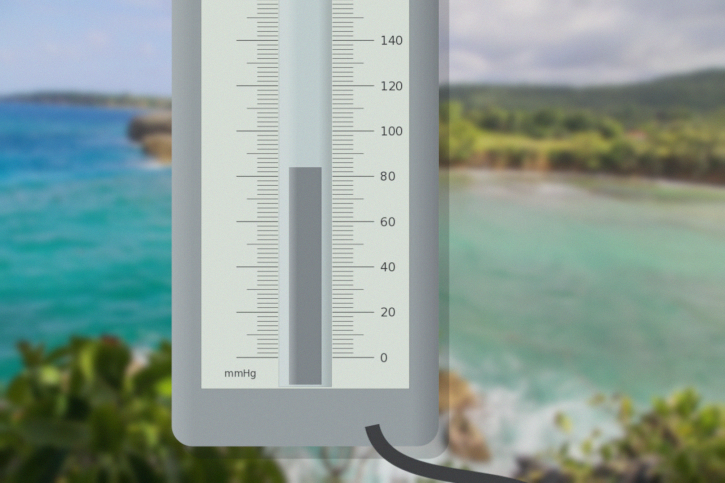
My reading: 84,mmHg
